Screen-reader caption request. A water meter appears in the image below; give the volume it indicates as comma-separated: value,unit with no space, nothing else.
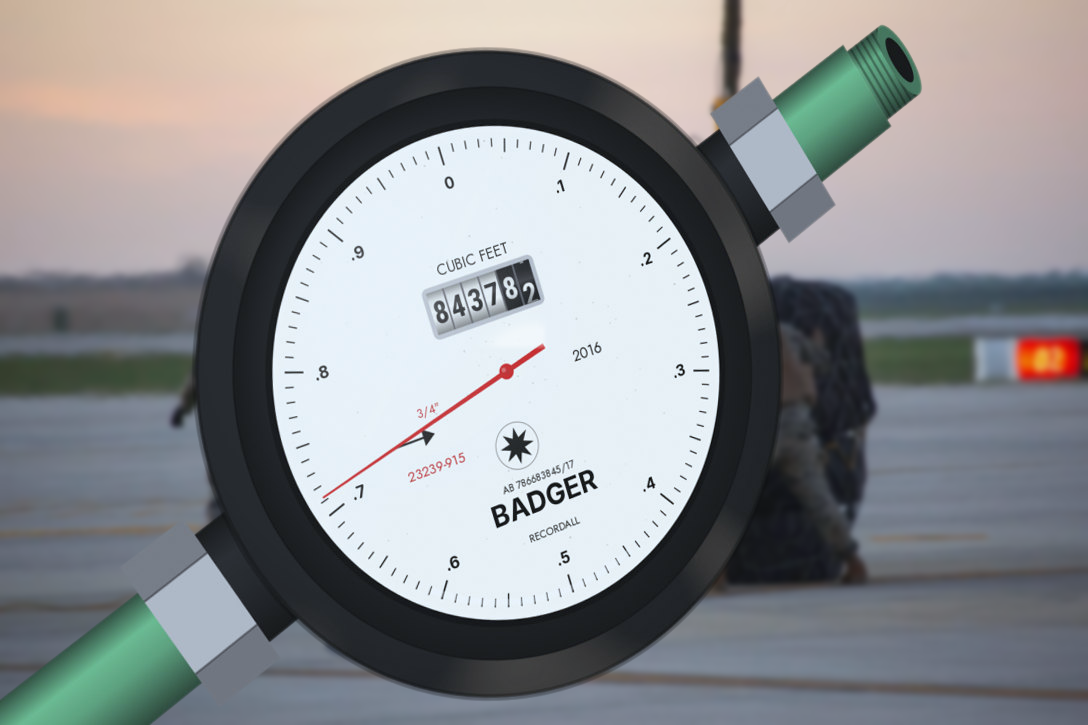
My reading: 843781.71,ft³
